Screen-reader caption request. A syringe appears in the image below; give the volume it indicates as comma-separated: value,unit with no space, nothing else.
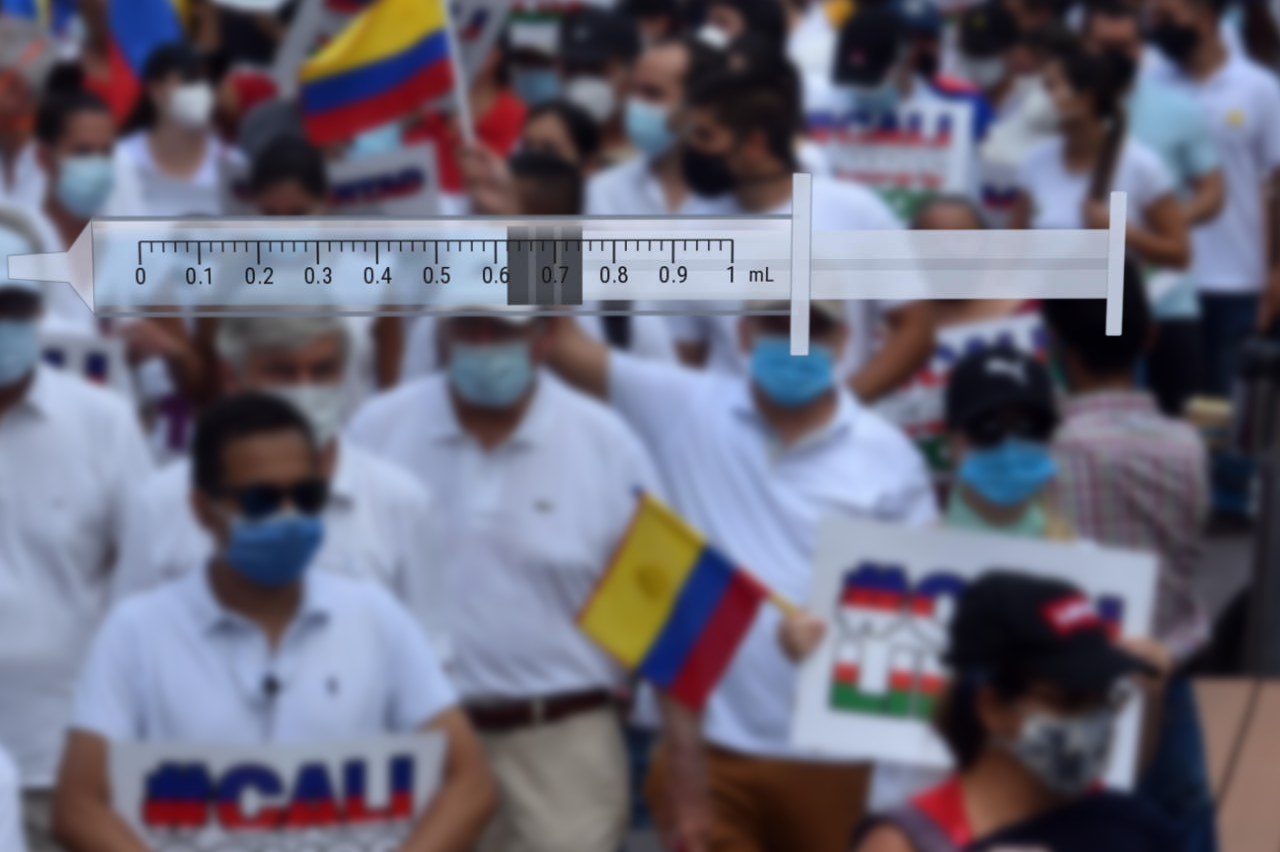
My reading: 0.62,mL
